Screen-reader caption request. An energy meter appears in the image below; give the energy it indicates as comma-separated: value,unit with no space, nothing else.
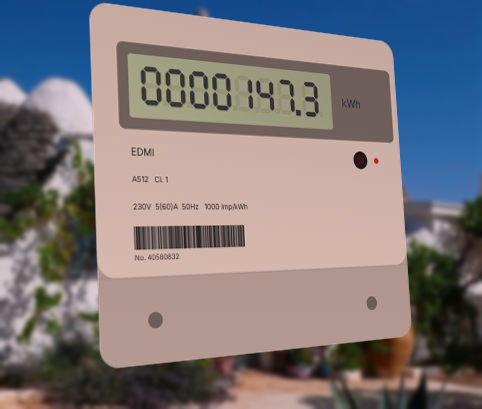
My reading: 147.3,kWh
